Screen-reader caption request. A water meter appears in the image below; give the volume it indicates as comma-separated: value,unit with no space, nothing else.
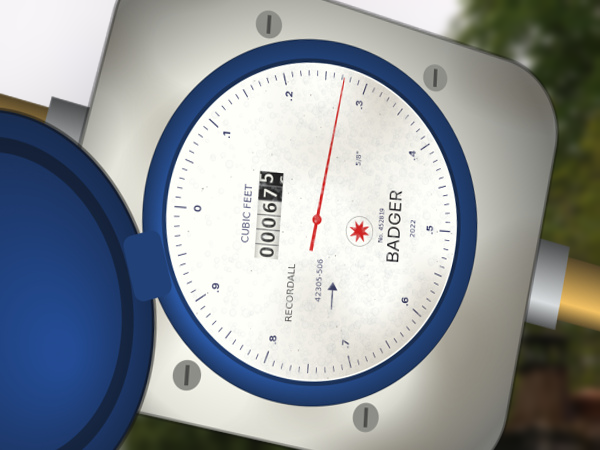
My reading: 675.27,ft³
